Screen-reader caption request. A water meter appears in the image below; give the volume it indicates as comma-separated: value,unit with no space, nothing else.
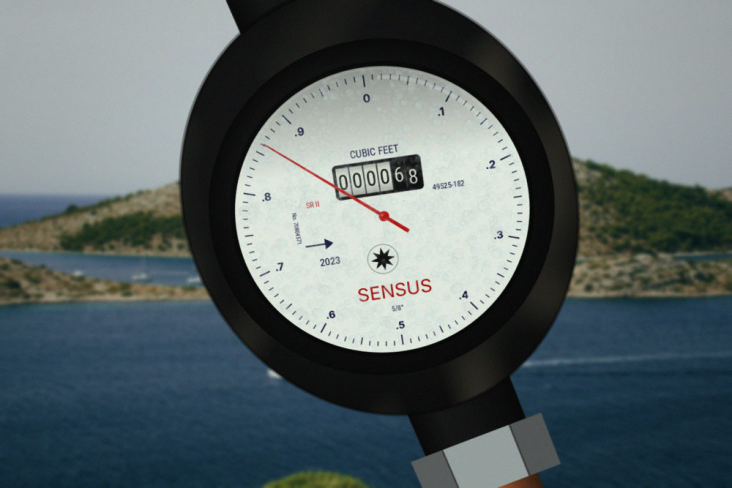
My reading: 67.86,ft³
